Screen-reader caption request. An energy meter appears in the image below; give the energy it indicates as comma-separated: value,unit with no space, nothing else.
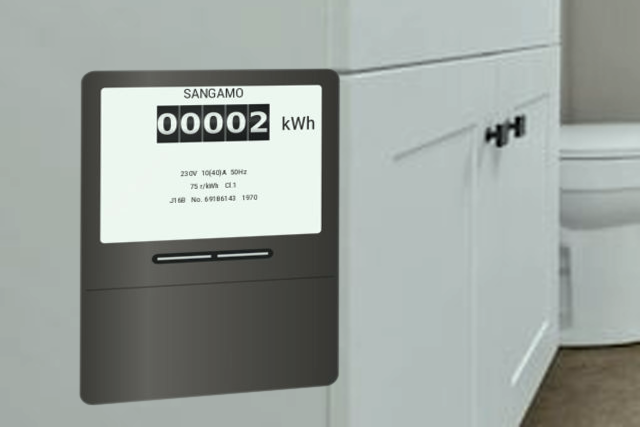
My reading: 2,kWh
